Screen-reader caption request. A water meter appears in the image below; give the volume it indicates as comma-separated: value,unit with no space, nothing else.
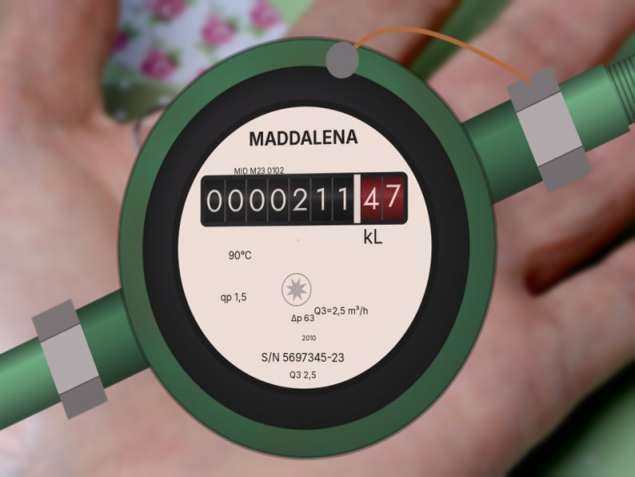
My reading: 211.47,kL
